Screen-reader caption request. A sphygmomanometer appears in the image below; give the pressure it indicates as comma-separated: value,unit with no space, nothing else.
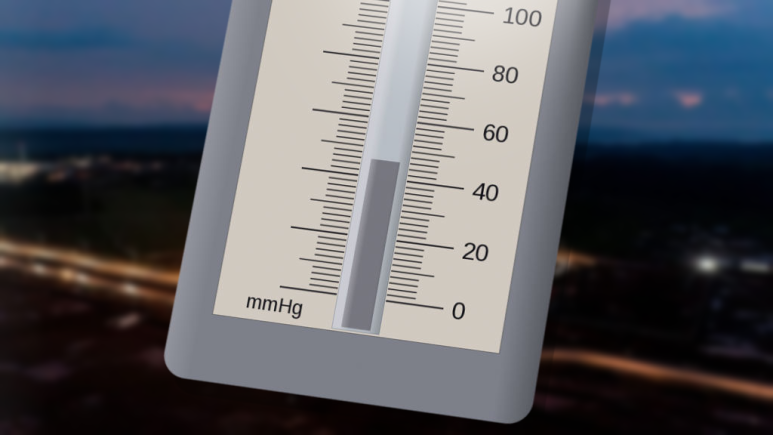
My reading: 46,mmHg
